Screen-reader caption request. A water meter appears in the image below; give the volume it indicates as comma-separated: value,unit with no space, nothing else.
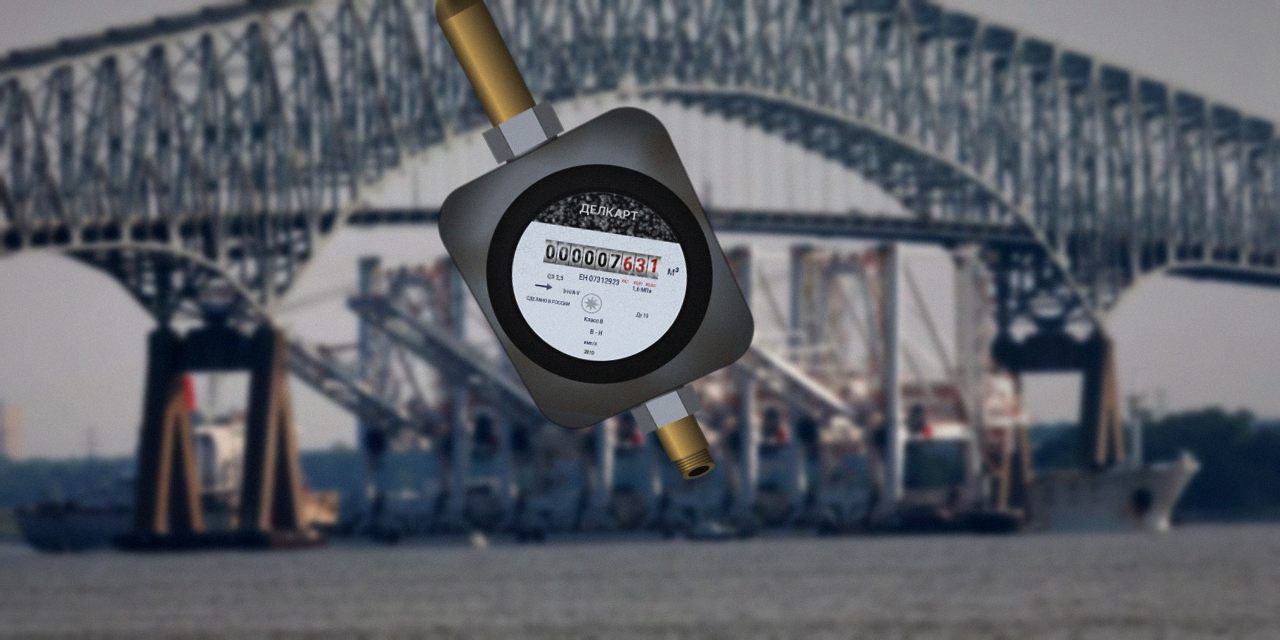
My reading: 7.631,m³
